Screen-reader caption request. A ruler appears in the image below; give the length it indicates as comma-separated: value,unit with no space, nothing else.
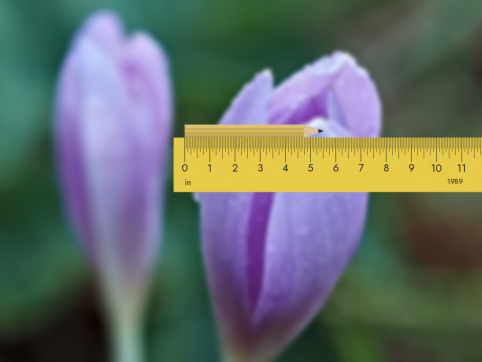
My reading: 5.5,in
